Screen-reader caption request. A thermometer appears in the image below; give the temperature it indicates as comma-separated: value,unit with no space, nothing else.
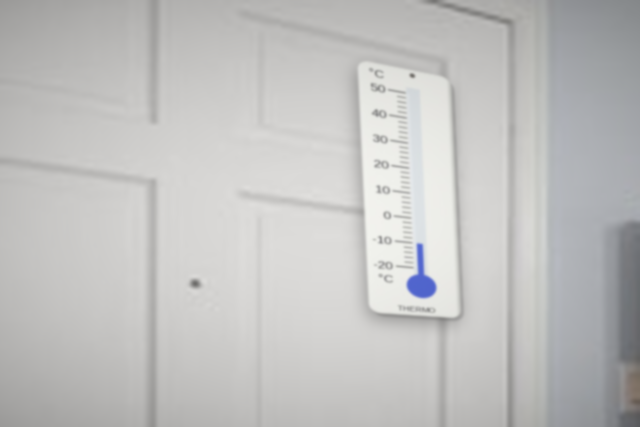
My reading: -10,°C
